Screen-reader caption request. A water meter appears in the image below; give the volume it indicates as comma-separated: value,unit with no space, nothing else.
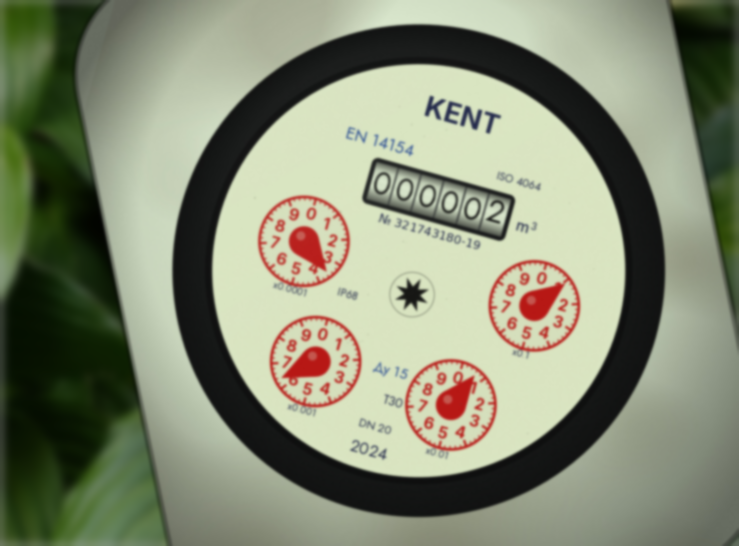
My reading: 2.1063,m³
